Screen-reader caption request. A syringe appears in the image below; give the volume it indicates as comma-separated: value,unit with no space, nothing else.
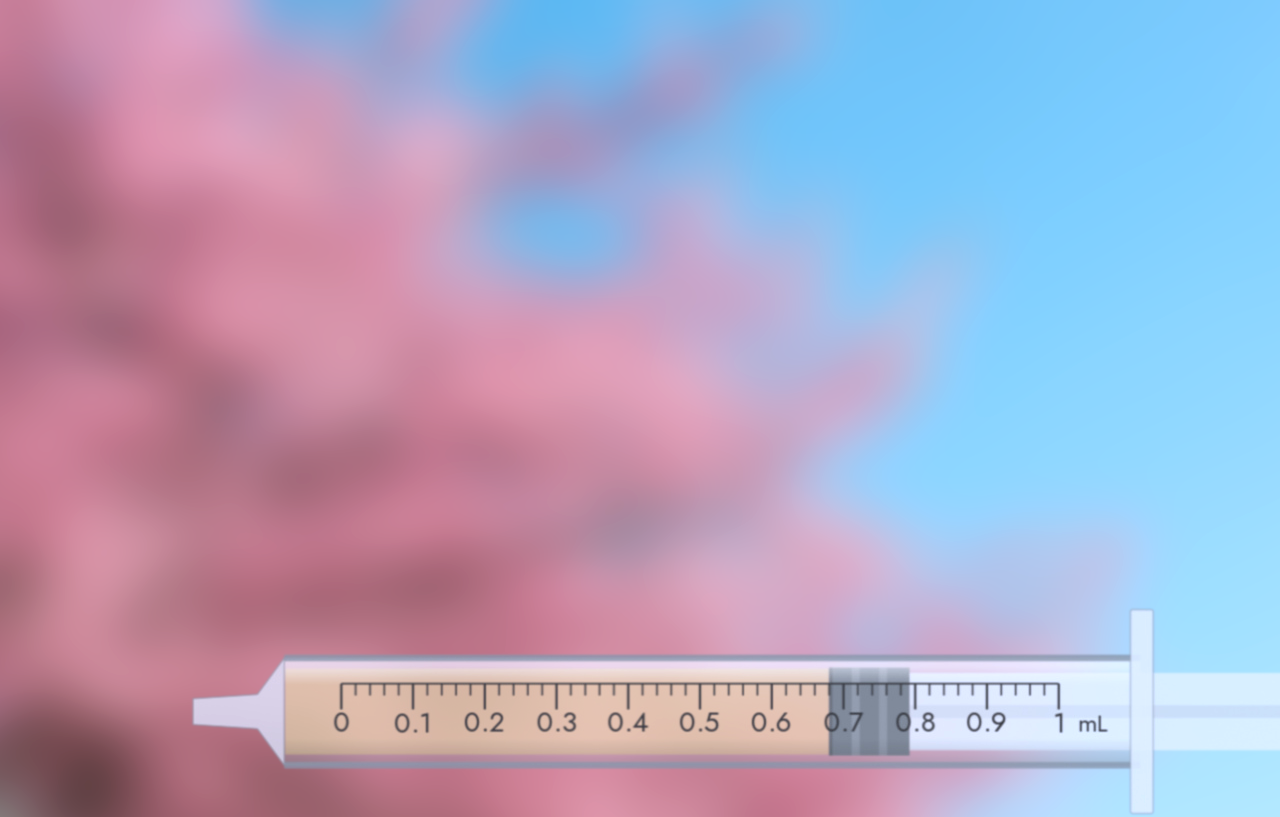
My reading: 0.68,mL
